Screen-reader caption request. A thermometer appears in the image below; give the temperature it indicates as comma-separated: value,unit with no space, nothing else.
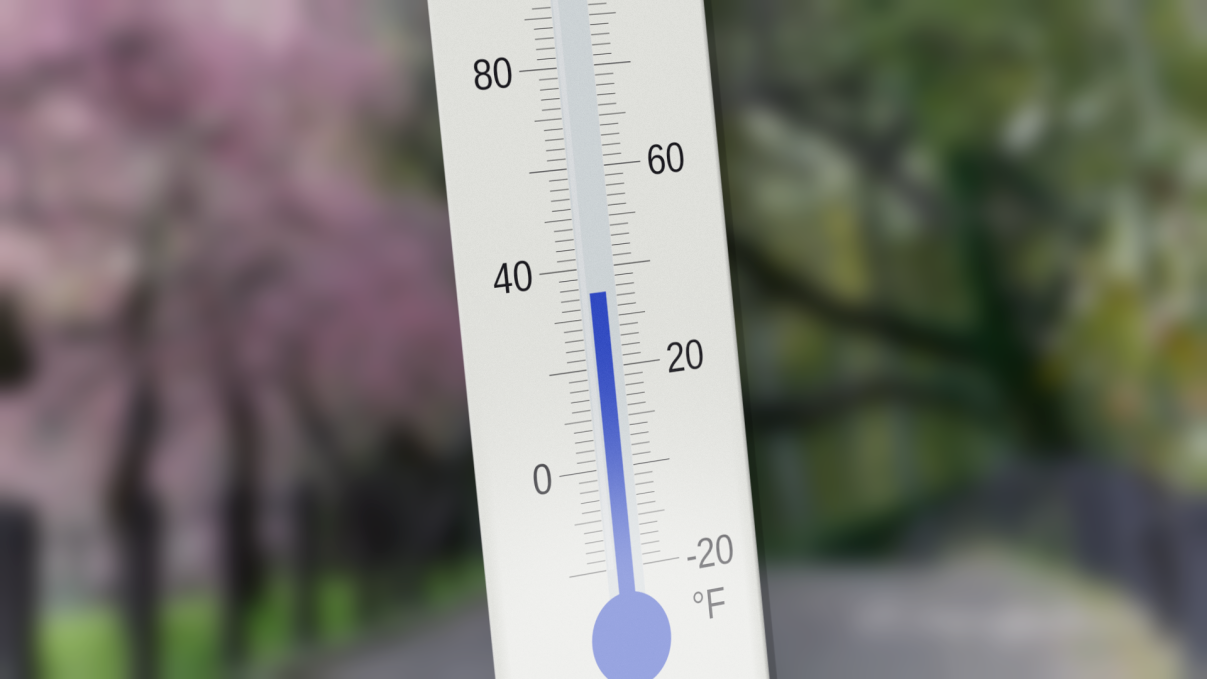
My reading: 35,°F
